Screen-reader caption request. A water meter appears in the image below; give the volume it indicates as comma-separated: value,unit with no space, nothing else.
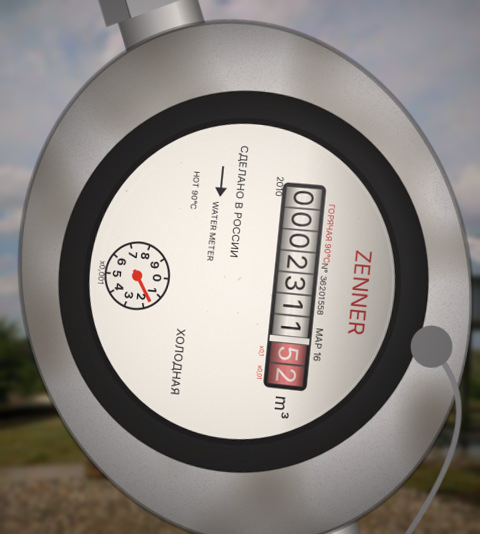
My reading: 2311.521,m³
